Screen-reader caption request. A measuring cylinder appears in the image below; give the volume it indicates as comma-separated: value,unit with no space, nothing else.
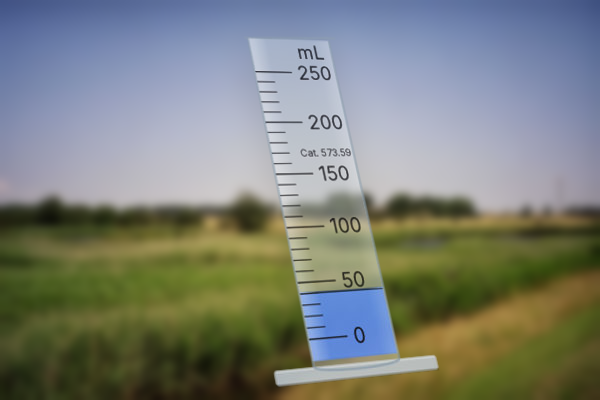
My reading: 40,mL
